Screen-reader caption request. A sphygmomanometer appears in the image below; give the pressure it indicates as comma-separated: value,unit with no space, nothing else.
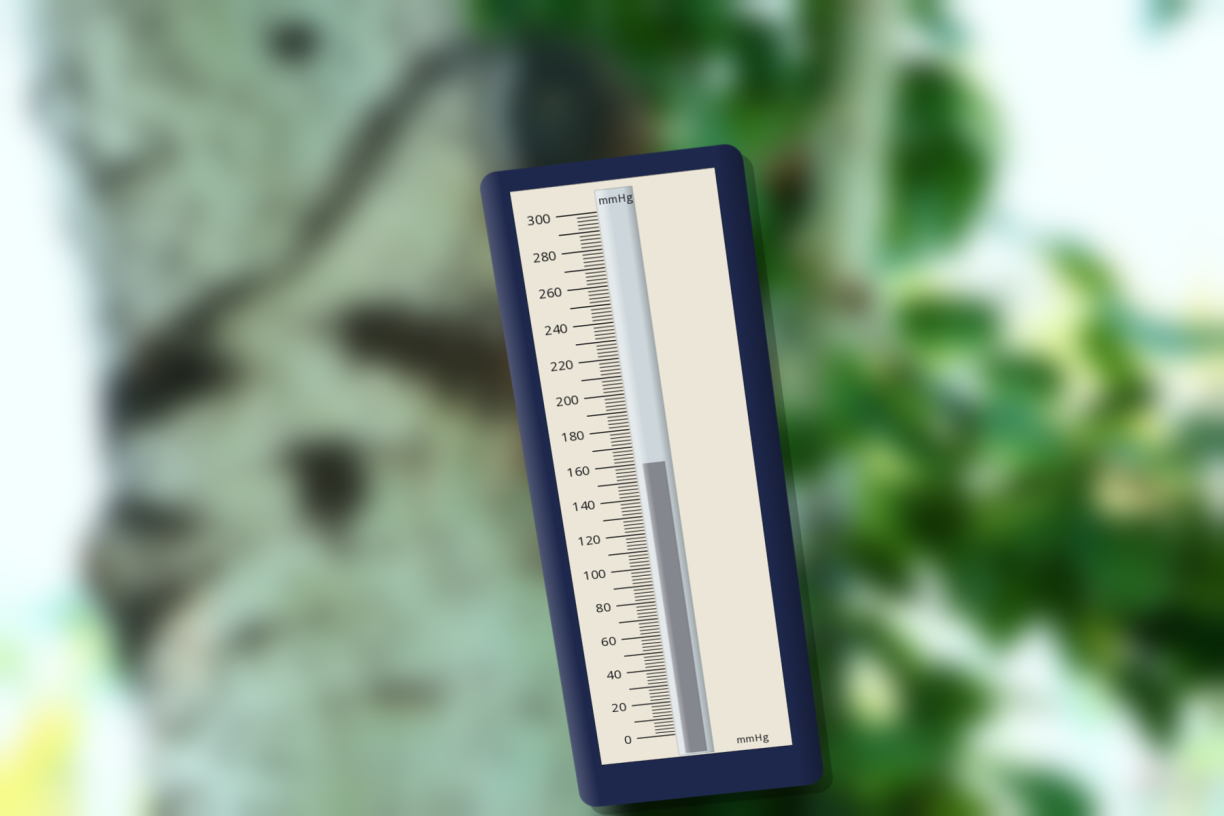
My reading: 160,mmHg
